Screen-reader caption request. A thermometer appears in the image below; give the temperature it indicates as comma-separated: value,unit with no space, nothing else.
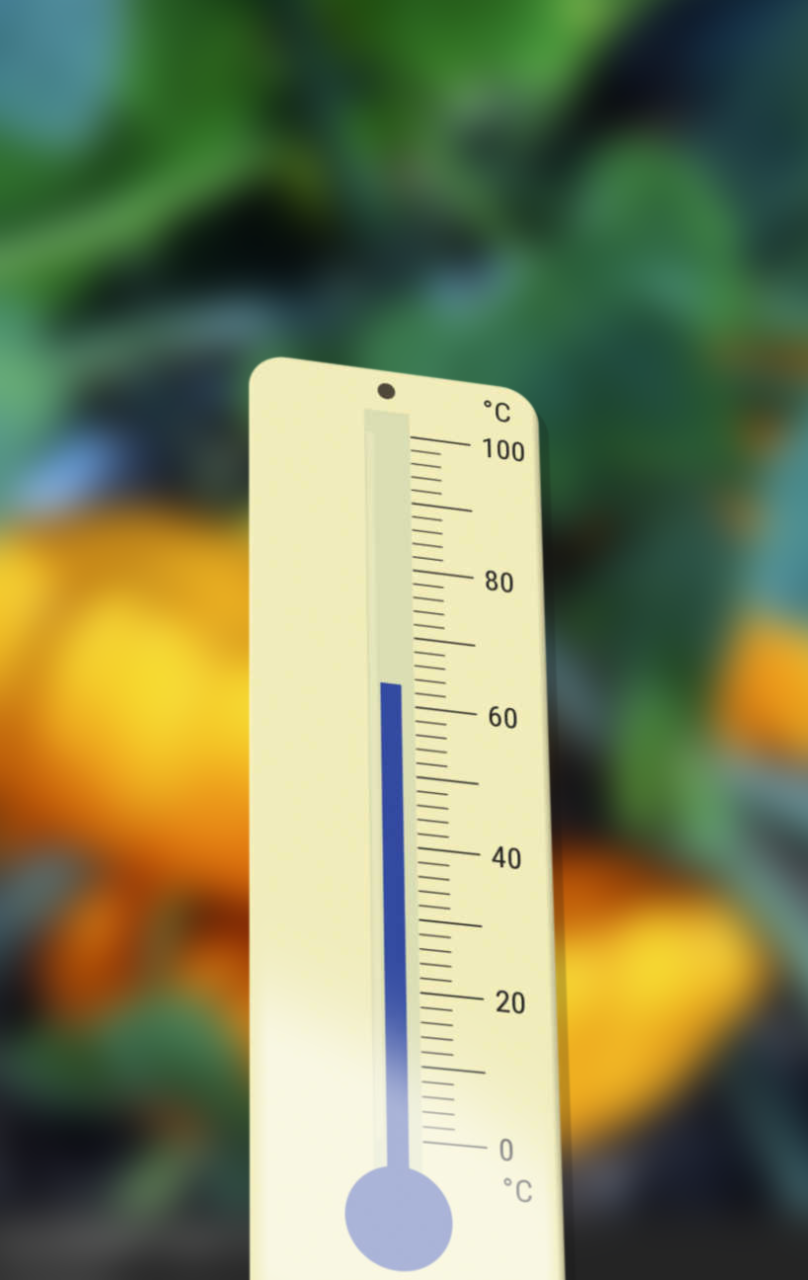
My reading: 63,°C
